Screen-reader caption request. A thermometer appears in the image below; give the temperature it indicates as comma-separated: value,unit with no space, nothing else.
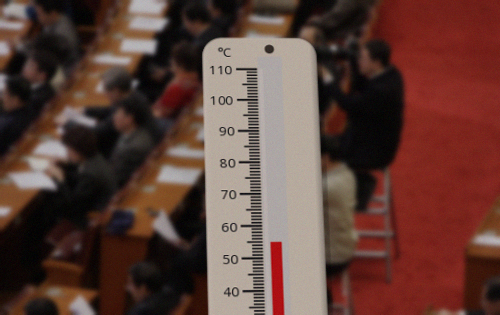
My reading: 55,°C
